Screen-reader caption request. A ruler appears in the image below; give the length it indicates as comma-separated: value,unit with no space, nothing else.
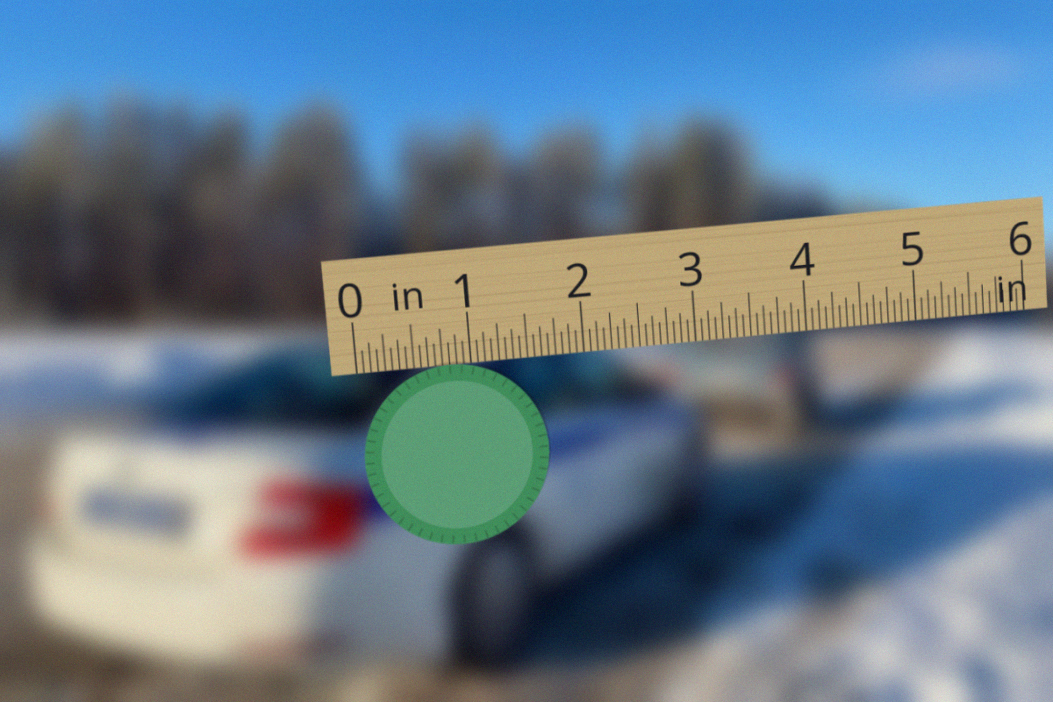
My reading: 1.625,in
